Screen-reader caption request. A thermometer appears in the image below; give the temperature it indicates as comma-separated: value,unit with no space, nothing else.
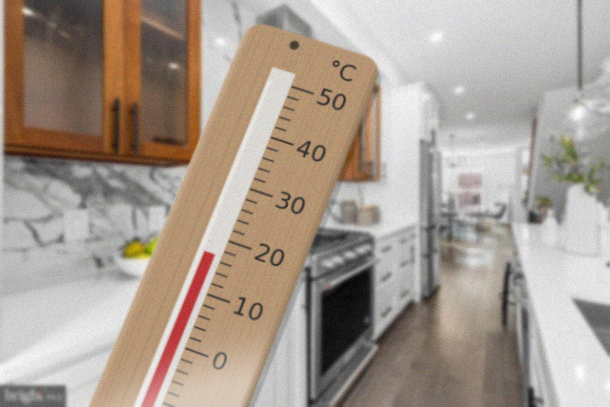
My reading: 17,°C
